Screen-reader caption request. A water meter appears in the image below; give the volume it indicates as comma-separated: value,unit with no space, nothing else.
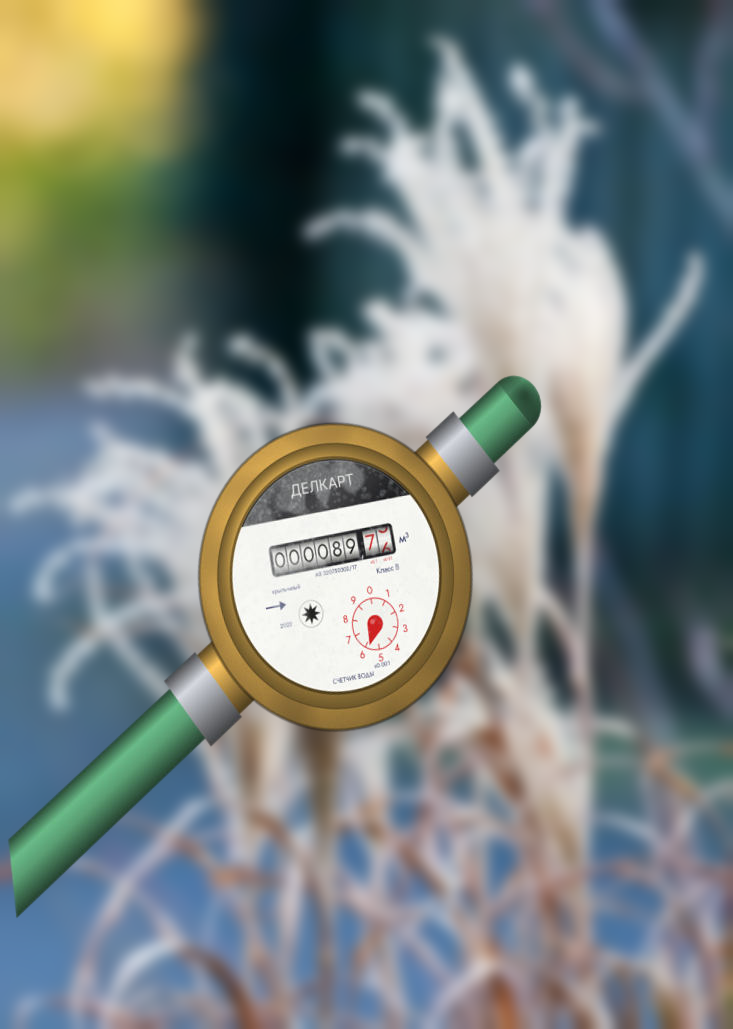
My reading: 89.755,m³
